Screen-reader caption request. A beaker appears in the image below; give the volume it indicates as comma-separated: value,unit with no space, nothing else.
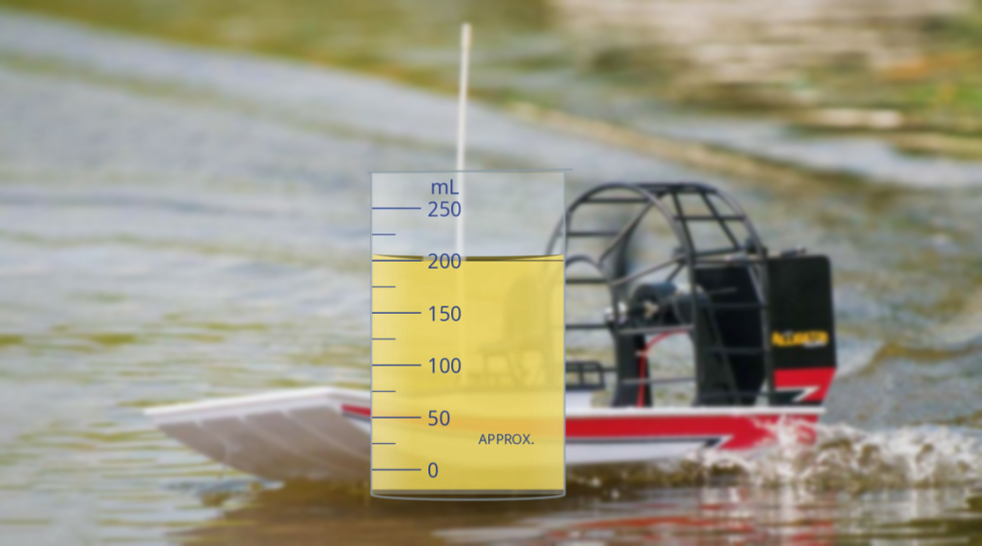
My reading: 200,mL
